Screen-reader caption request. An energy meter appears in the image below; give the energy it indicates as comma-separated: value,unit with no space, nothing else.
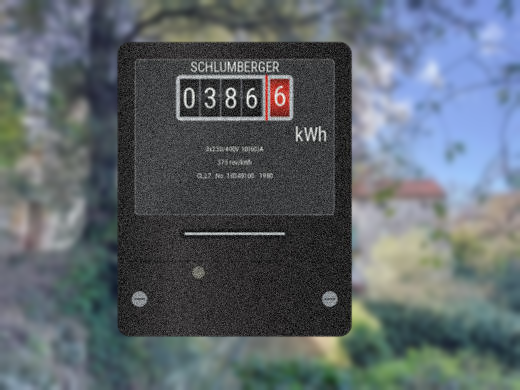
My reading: 386.6,kWh
